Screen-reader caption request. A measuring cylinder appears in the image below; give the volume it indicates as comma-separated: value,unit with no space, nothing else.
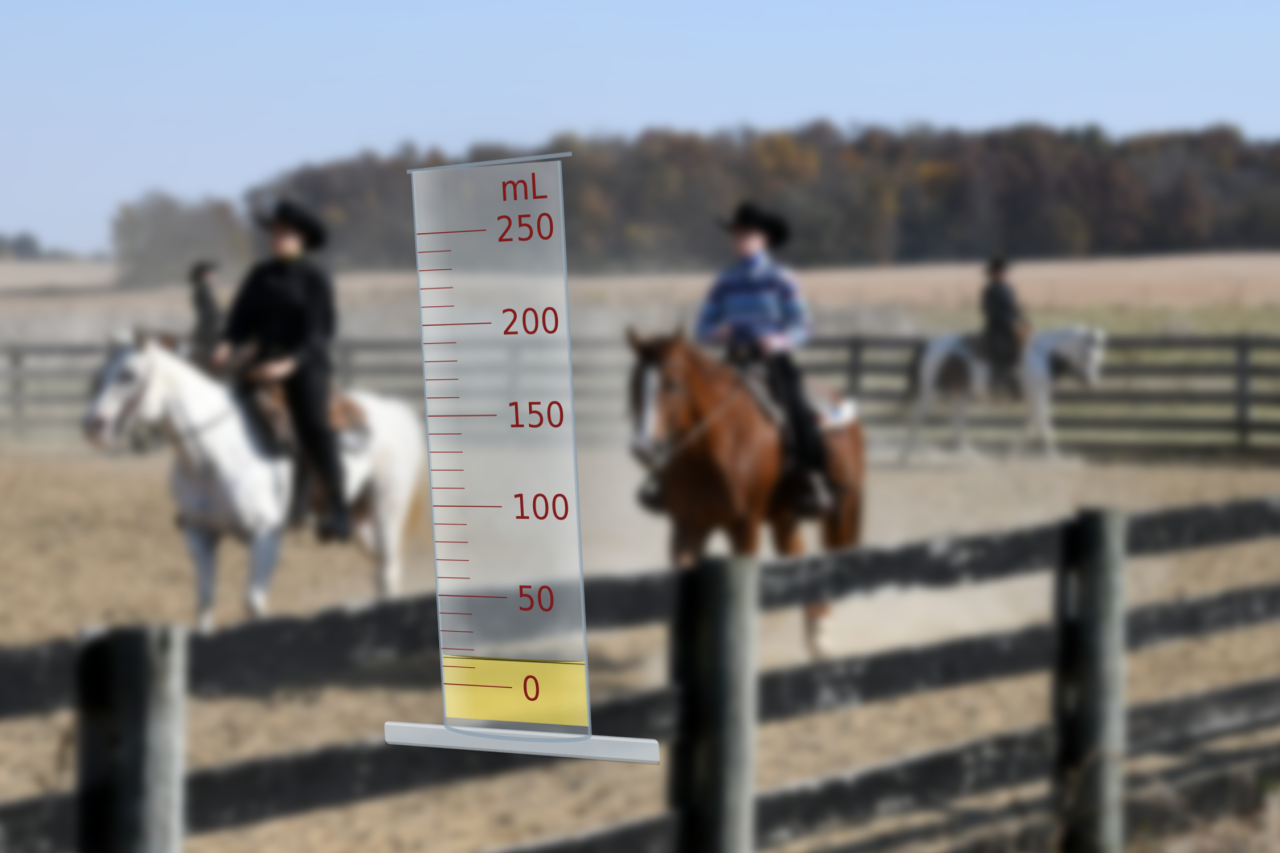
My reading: 15,mL
